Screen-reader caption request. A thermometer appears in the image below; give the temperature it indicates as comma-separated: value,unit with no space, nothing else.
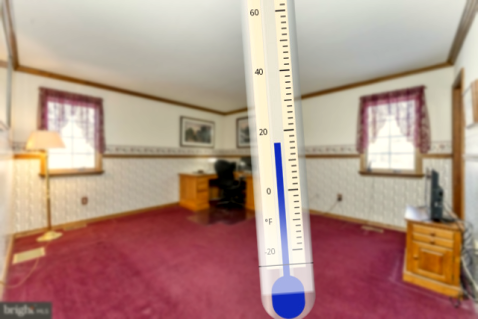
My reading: 16,°F
